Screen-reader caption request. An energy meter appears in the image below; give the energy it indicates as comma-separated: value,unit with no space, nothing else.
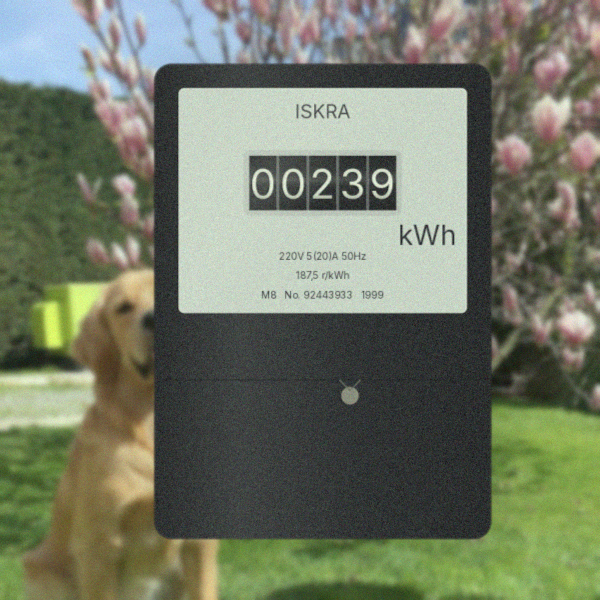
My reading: 239,kWh
